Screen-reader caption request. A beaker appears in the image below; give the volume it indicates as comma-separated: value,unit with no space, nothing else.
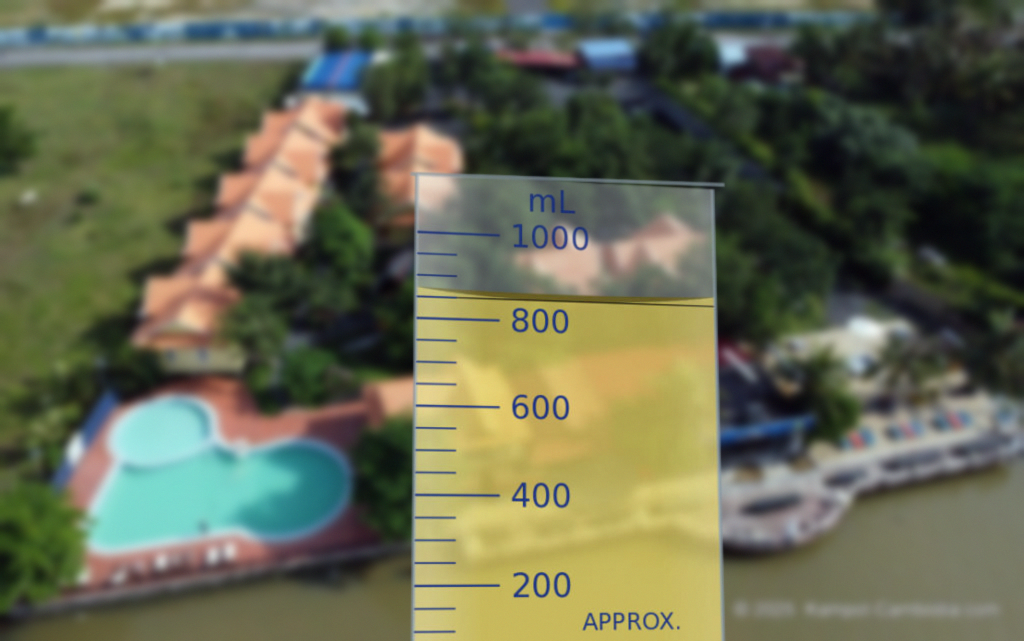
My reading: 850,mL
